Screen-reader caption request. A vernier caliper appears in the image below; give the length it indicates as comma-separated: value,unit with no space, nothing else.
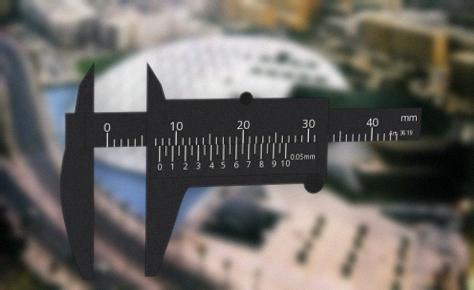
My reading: 7.6,mm
